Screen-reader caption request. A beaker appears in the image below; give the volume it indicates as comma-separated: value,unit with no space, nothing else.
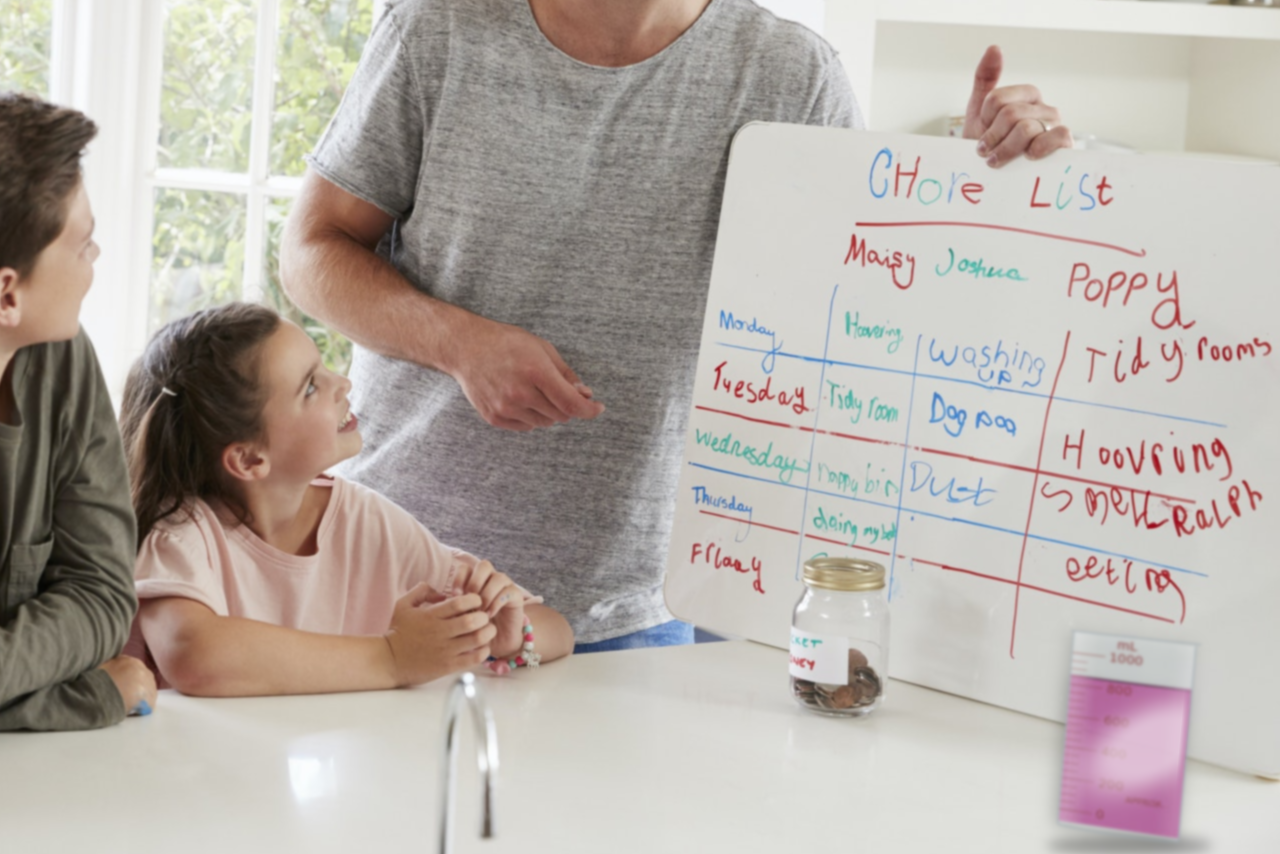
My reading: 850,mL
